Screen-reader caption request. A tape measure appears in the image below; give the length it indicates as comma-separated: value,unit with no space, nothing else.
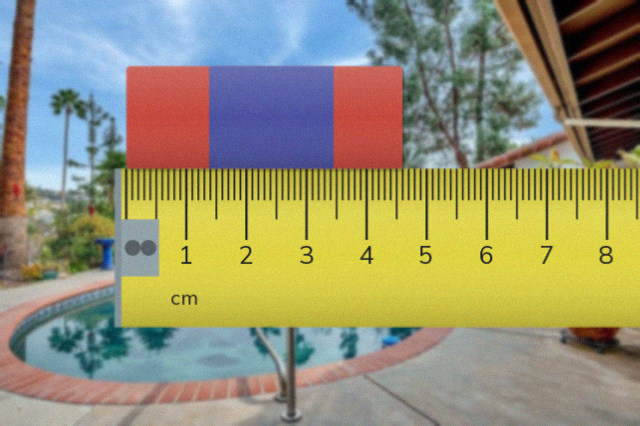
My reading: 4.6,cm
